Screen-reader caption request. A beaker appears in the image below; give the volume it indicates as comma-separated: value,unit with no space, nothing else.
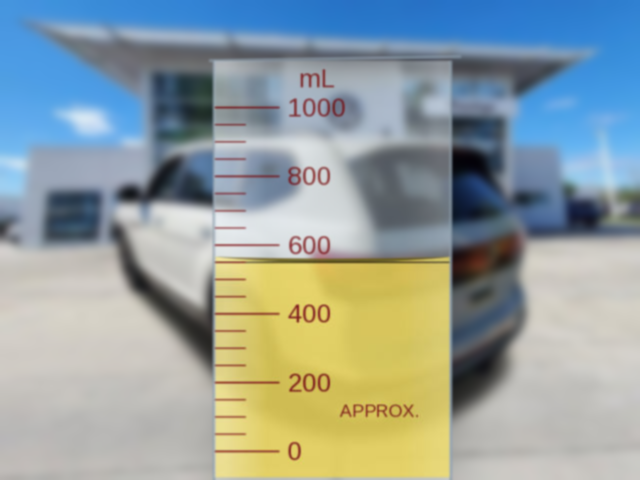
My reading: 550,mL
